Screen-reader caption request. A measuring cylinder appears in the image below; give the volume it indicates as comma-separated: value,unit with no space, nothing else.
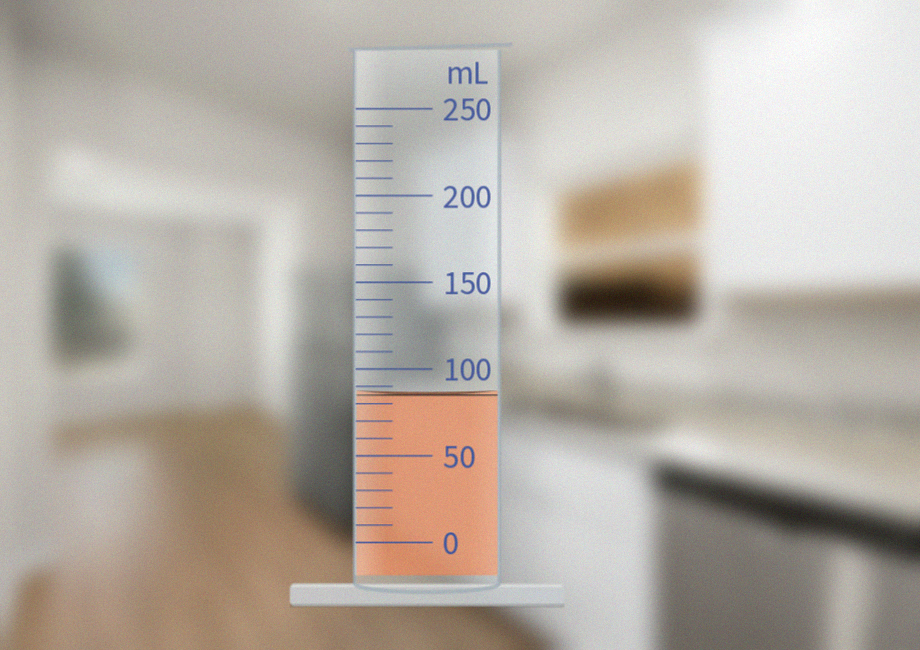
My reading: 85,mL
